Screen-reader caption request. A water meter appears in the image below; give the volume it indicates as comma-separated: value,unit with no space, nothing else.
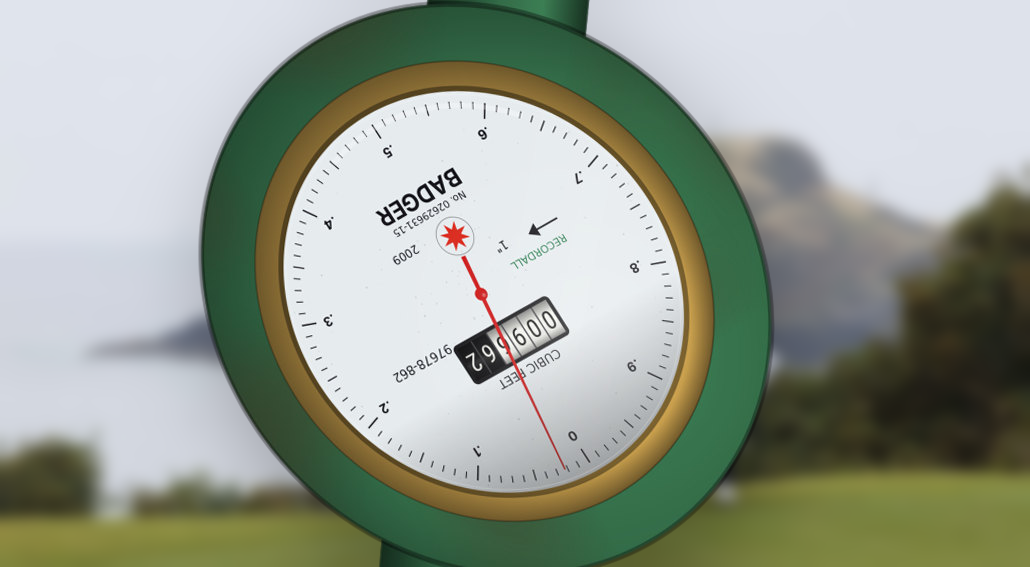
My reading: 9662.02,ft³
